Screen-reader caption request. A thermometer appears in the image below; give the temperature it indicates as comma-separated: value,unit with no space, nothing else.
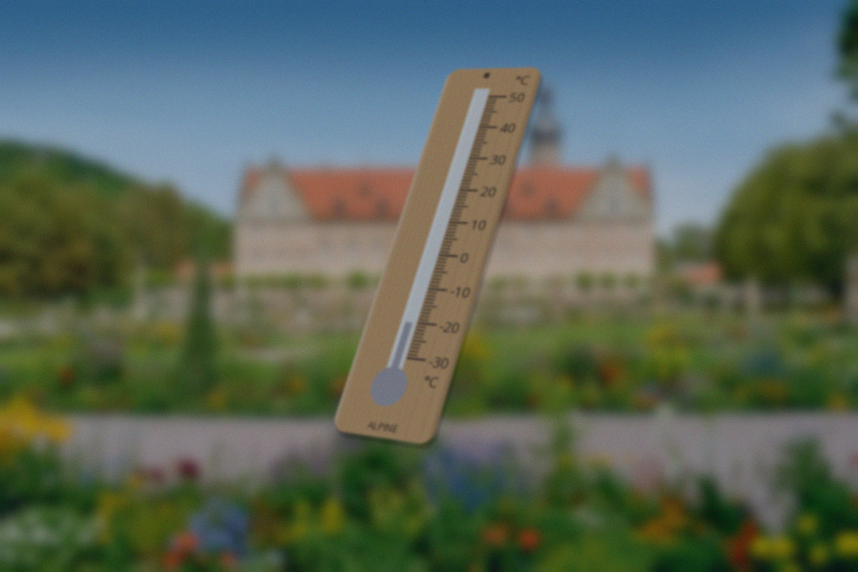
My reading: -20,°C
